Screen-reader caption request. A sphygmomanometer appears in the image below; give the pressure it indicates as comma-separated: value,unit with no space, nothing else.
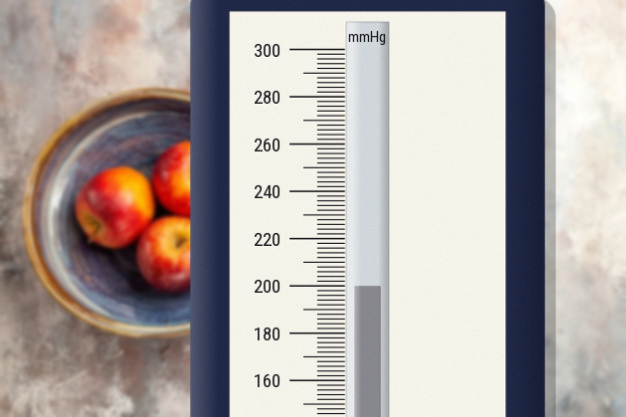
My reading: 200,mmHg
